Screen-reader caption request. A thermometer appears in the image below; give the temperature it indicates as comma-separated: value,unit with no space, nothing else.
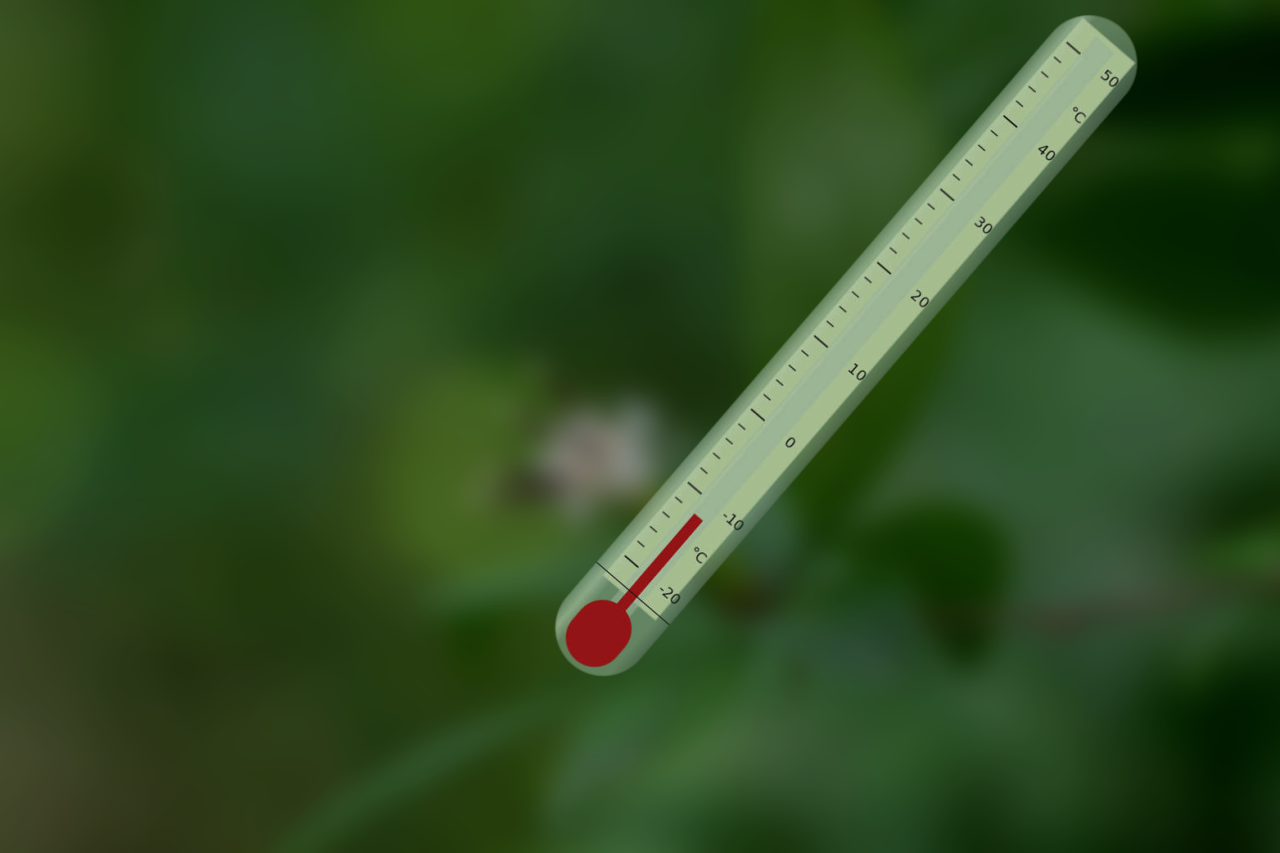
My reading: -12,°C
